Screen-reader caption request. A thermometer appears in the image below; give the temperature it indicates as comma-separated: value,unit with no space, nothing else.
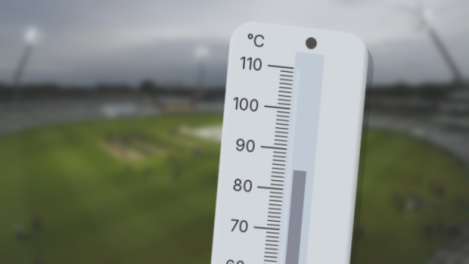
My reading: 85,°C
